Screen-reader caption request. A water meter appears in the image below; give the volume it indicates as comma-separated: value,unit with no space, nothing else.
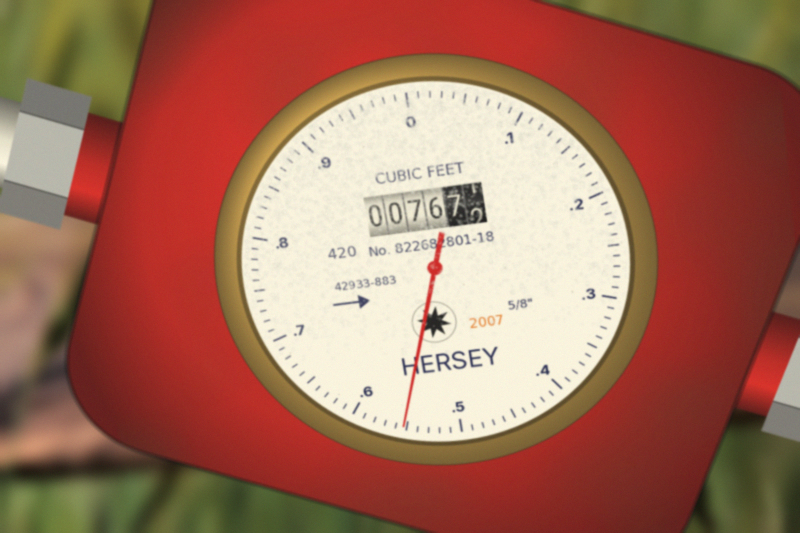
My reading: 7671.55,ft³
